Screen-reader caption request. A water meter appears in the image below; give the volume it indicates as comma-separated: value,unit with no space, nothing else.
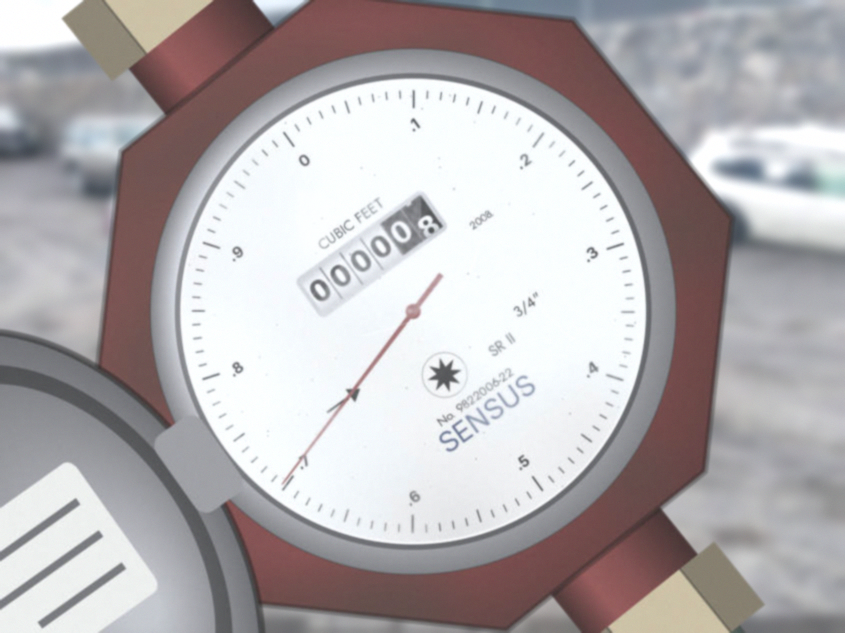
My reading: 7.70,ft³
